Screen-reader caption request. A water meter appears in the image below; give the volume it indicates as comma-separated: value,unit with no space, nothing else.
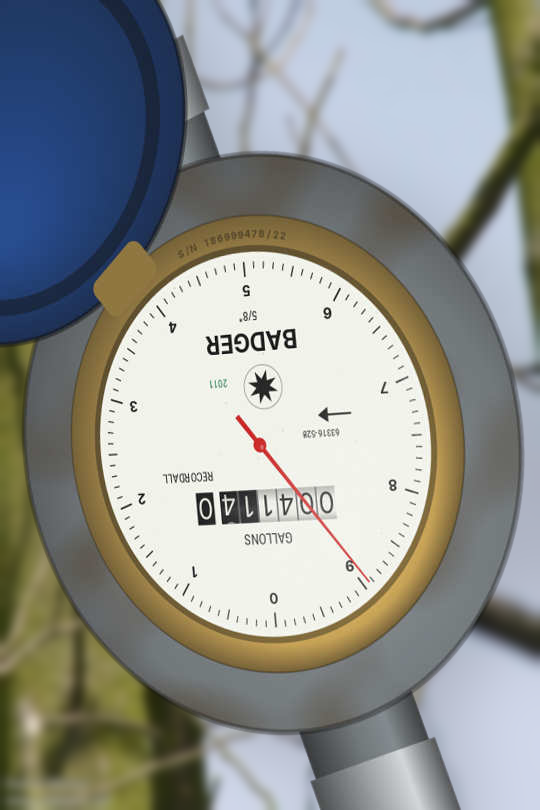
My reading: 41138.9,gal
